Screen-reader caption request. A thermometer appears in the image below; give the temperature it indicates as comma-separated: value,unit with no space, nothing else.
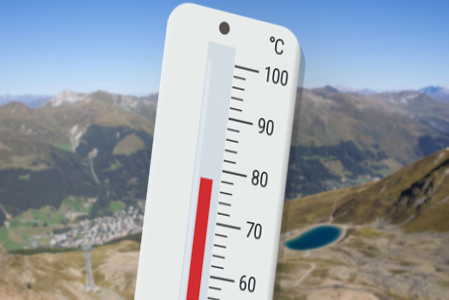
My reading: 78,°C
